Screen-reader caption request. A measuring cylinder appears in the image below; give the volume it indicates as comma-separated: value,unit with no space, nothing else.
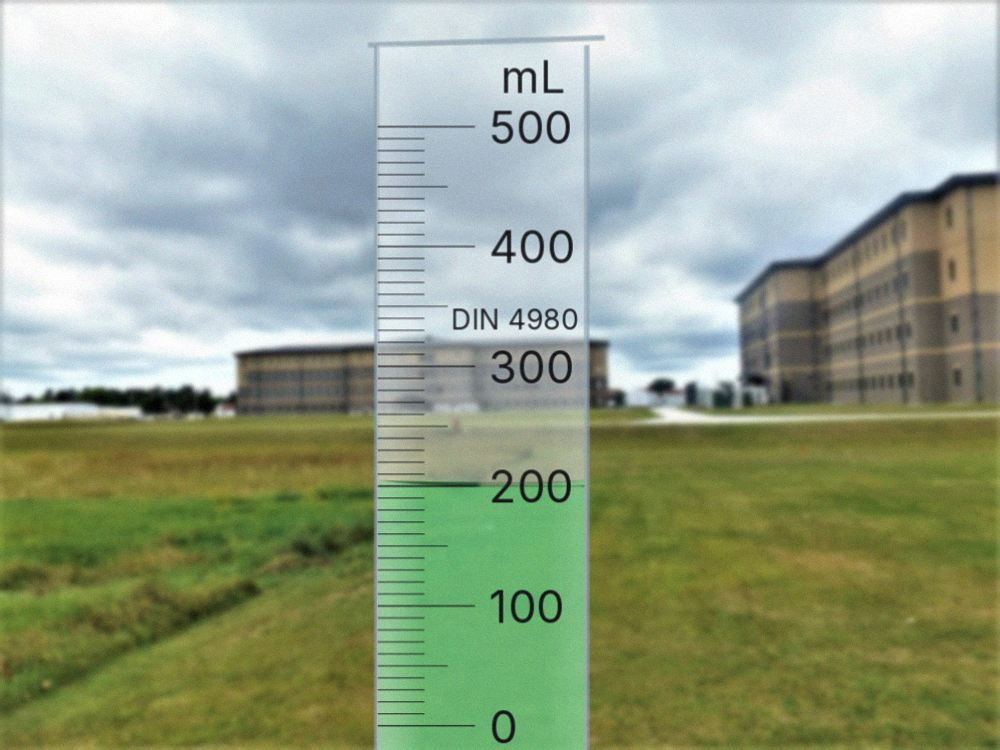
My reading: 200,mL
